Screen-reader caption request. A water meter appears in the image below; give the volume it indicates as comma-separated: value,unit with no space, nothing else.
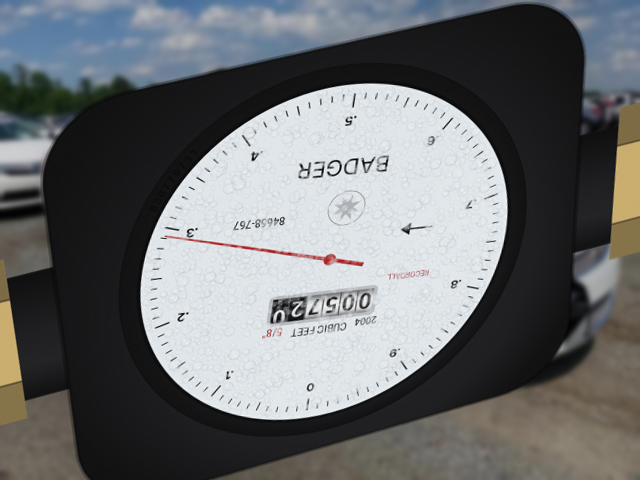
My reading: 5720.29,ft³
